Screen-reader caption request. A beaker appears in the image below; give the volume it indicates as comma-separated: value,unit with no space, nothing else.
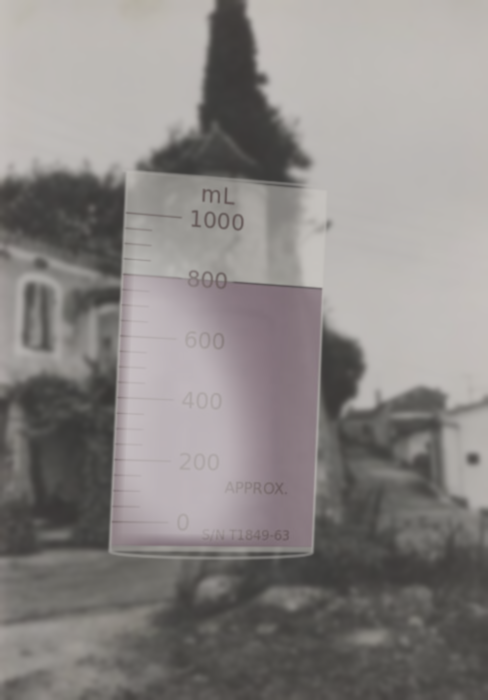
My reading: 800,mL
